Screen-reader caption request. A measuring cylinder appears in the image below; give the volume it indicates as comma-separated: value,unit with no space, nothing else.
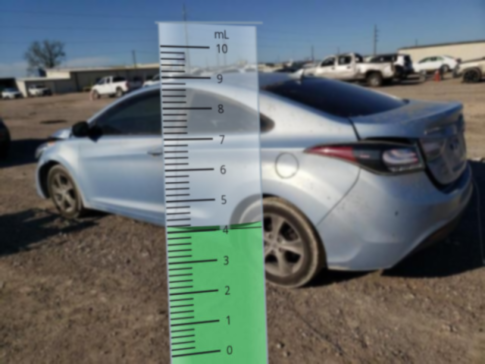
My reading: 4,mL
